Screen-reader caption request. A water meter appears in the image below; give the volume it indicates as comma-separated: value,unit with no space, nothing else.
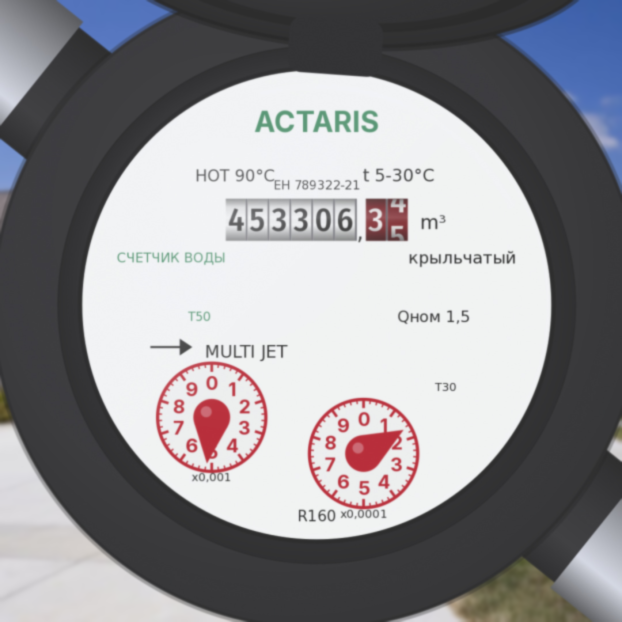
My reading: 453306.3451,m³
